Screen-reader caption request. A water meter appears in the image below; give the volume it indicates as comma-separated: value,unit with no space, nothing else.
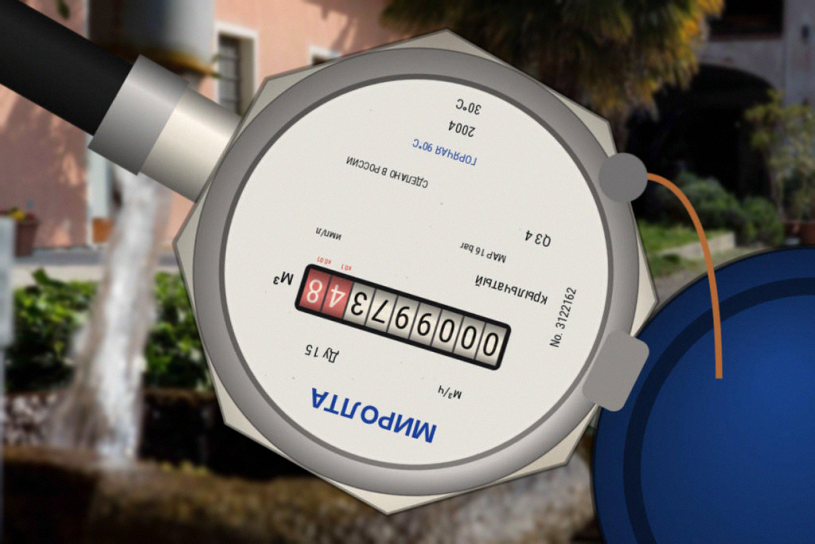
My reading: 9973.48,m³
